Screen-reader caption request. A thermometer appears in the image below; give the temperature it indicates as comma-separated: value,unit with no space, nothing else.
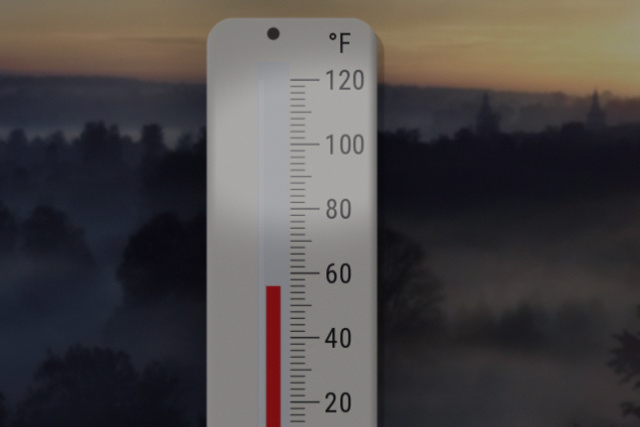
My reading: 56,°F
